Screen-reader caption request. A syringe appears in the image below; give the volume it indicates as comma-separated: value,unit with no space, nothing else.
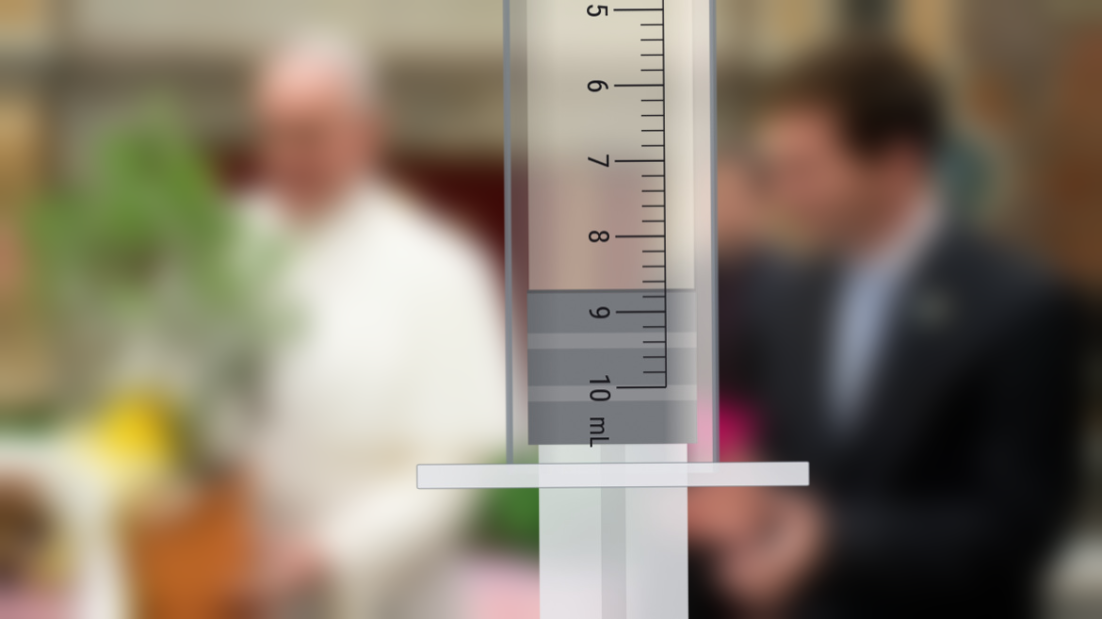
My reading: 8.7,mL
